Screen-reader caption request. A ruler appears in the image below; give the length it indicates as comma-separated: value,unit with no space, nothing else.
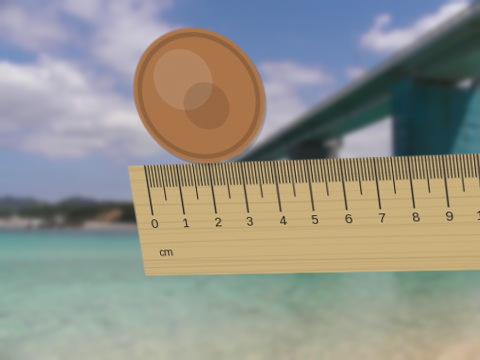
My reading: 4,cm
